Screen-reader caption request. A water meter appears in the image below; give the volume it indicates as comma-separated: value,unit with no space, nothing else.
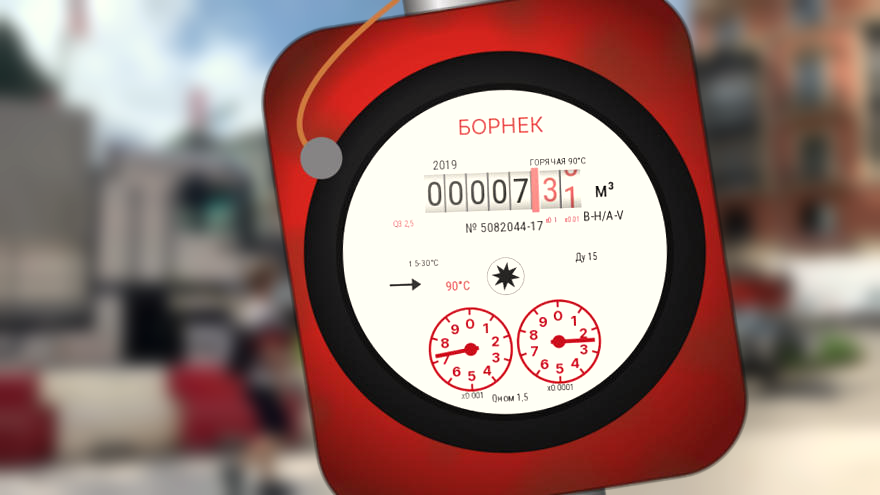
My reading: 7.3072,m³
